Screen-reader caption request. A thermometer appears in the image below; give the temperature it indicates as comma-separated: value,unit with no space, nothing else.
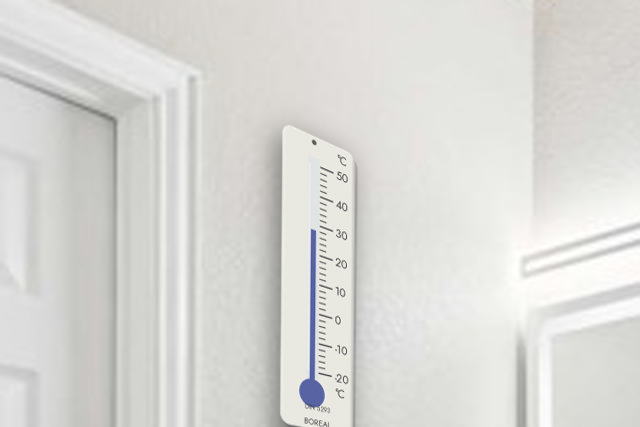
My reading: 28,°C
